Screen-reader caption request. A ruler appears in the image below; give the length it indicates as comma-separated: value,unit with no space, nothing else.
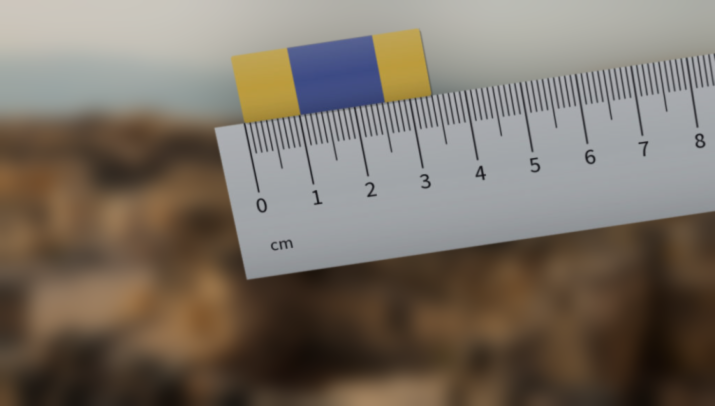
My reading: 3.4,cm
